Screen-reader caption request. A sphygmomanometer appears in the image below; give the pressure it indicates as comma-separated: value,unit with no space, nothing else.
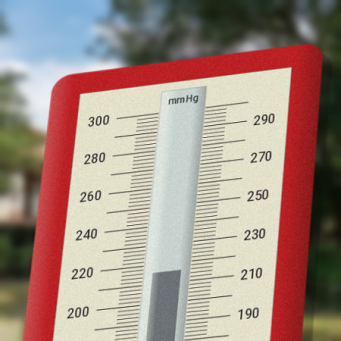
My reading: 216,mmHg
